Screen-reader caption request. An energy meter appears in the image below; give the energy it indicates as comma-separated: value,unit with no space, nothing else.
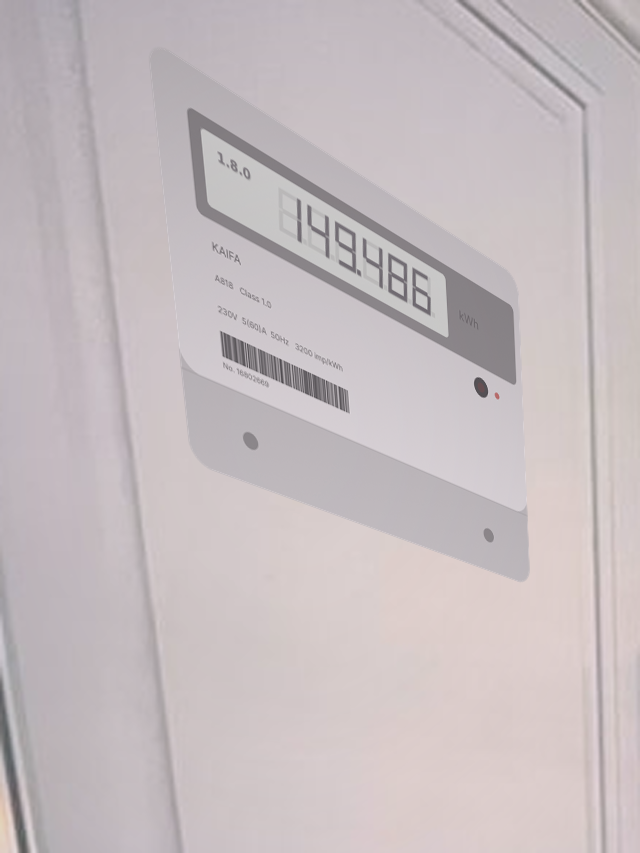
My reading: 149.486,kWh
